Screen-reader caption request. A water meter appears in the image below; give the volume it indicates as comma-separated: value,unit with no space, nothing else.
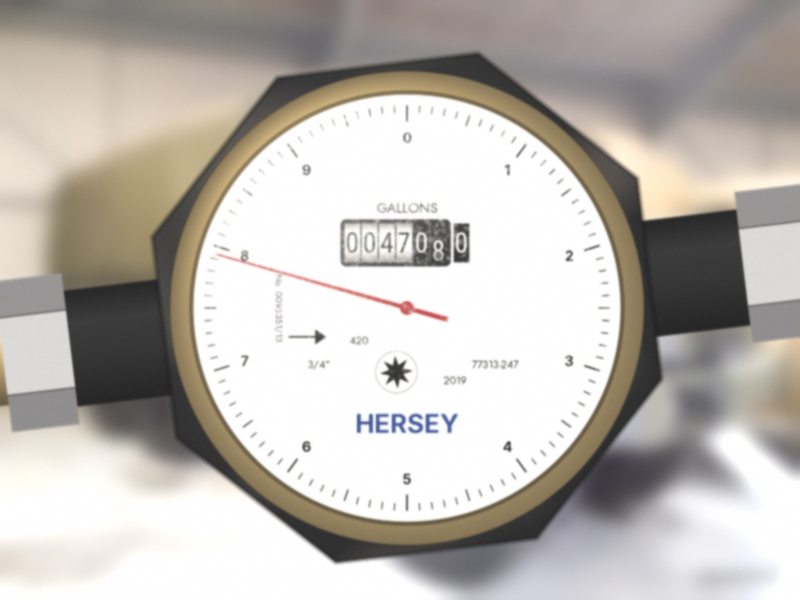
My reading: 47077.9,gal
